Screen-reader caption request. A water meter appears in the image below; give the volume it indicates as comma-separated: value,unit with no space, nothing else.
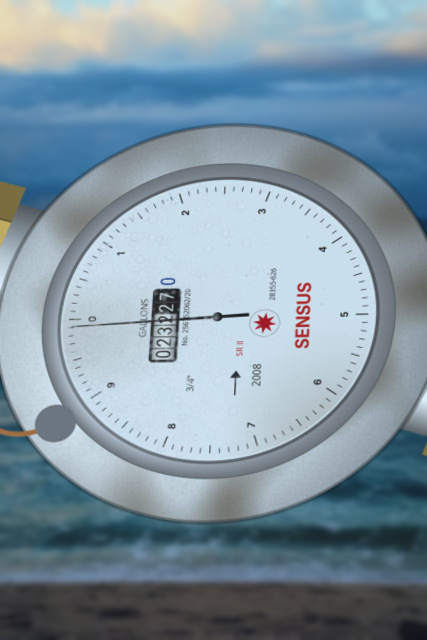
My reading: 232269.9,gal
